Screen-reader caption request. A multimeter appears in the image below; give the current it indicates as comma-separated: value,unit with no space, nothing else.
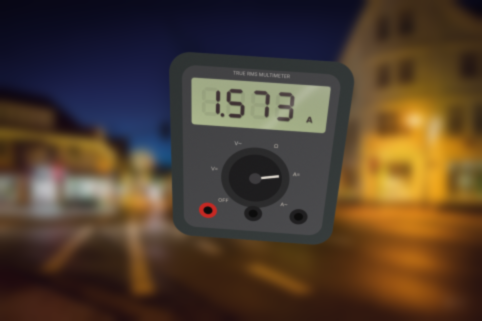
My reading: 1.573,A
